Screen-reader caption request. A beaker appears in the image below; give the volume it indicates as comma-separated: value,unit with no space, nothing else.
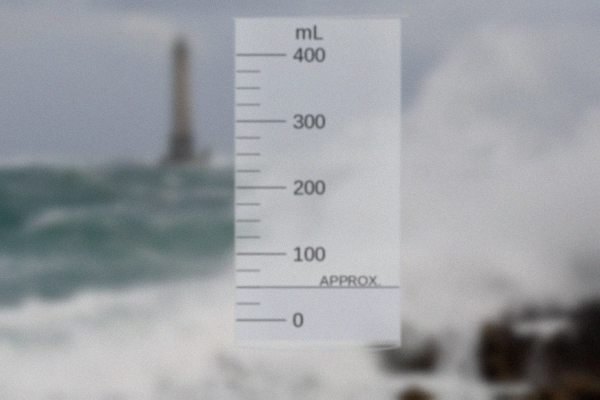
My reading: 50,mL
